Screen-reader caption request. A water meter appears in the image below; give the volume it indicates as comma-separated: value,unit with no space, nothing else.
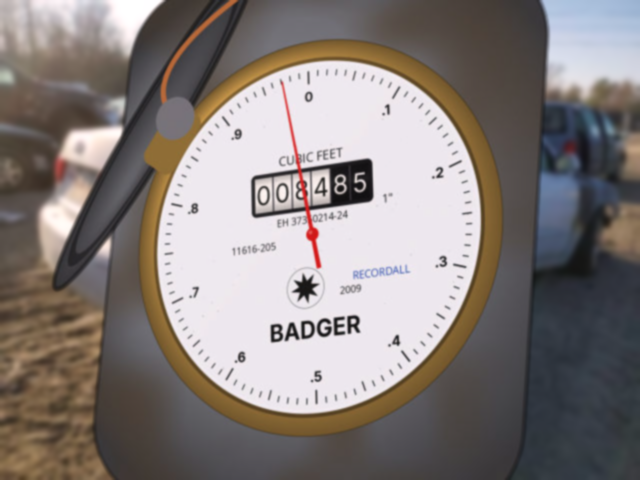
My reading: 8484.97,ft³
